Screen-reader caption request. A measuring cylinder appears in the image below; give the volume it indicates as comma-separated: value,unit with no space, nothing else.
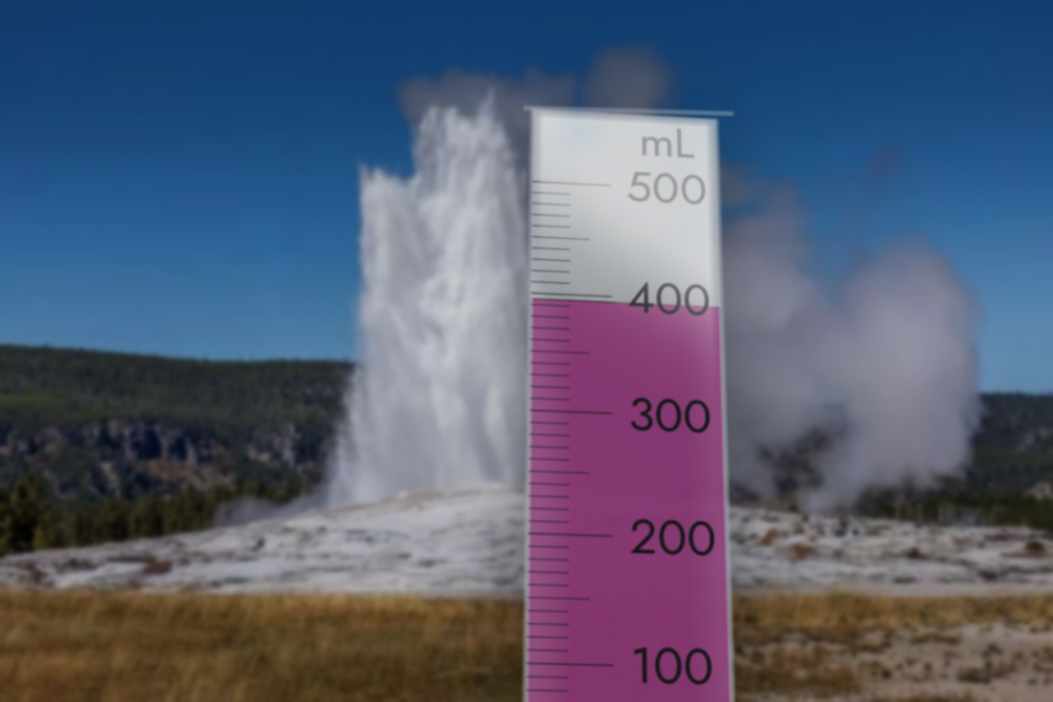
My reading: 395,mL
